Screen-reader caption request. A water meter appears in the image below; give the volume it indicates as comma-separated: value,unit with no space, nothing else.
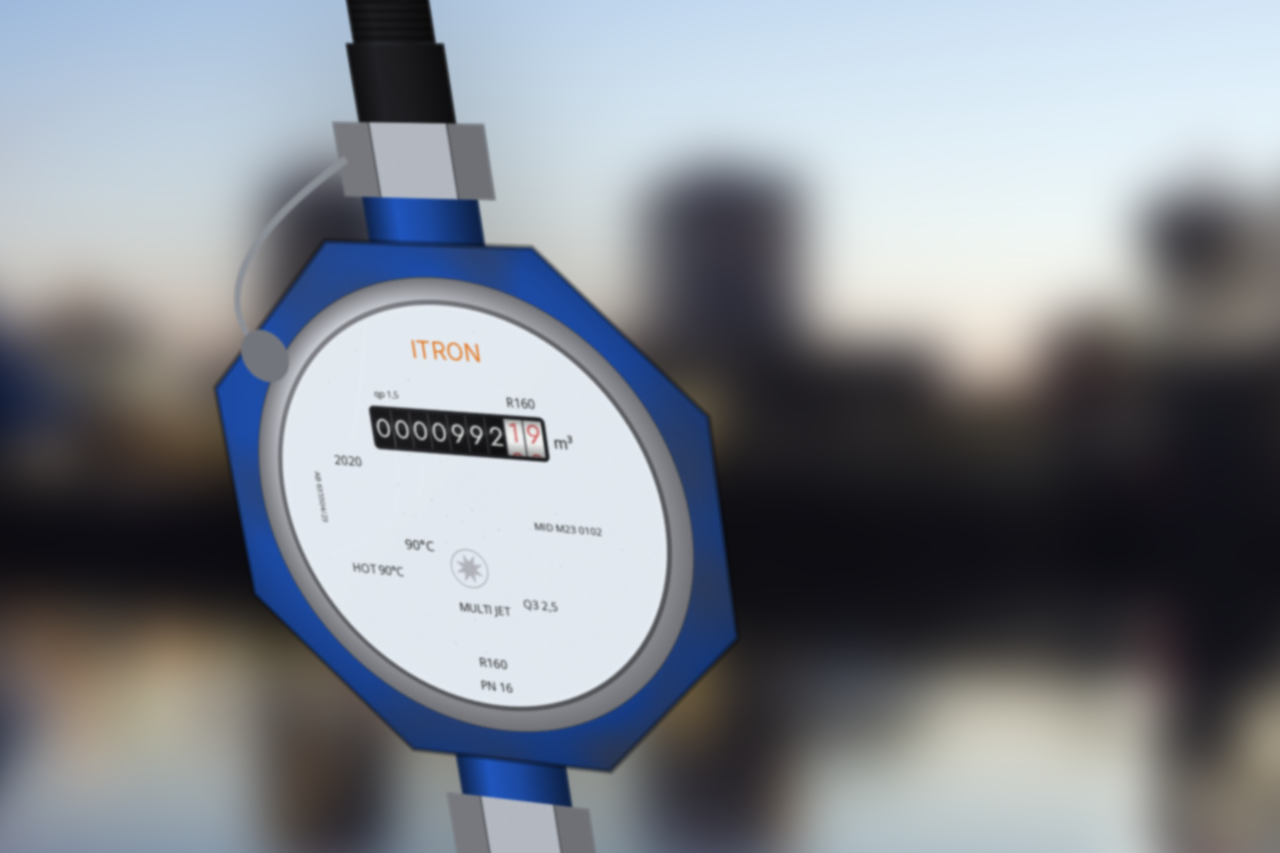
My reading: 992.19,m³
